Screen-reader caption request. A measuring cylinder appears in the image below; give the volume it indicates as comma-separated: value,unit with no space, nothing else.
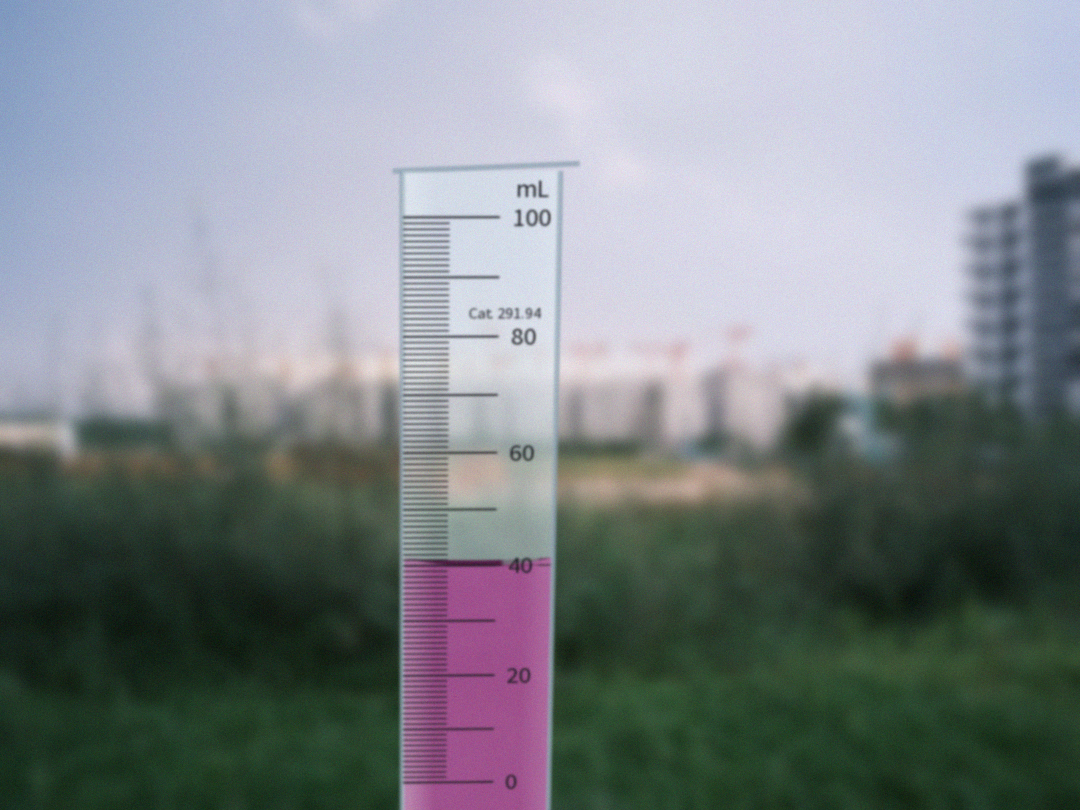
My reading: 40,mL
